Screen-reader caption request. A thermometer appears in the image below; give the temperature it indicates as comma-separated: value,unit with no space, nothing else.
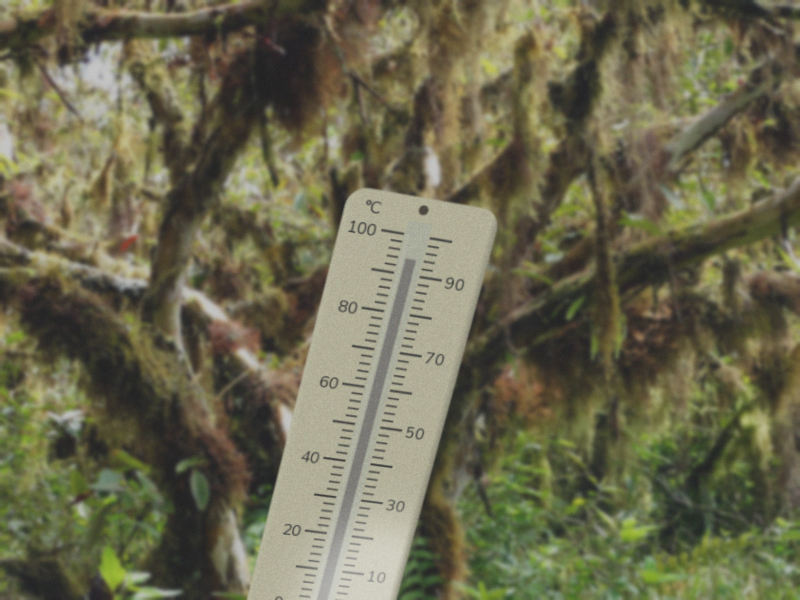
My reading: 94,°C
